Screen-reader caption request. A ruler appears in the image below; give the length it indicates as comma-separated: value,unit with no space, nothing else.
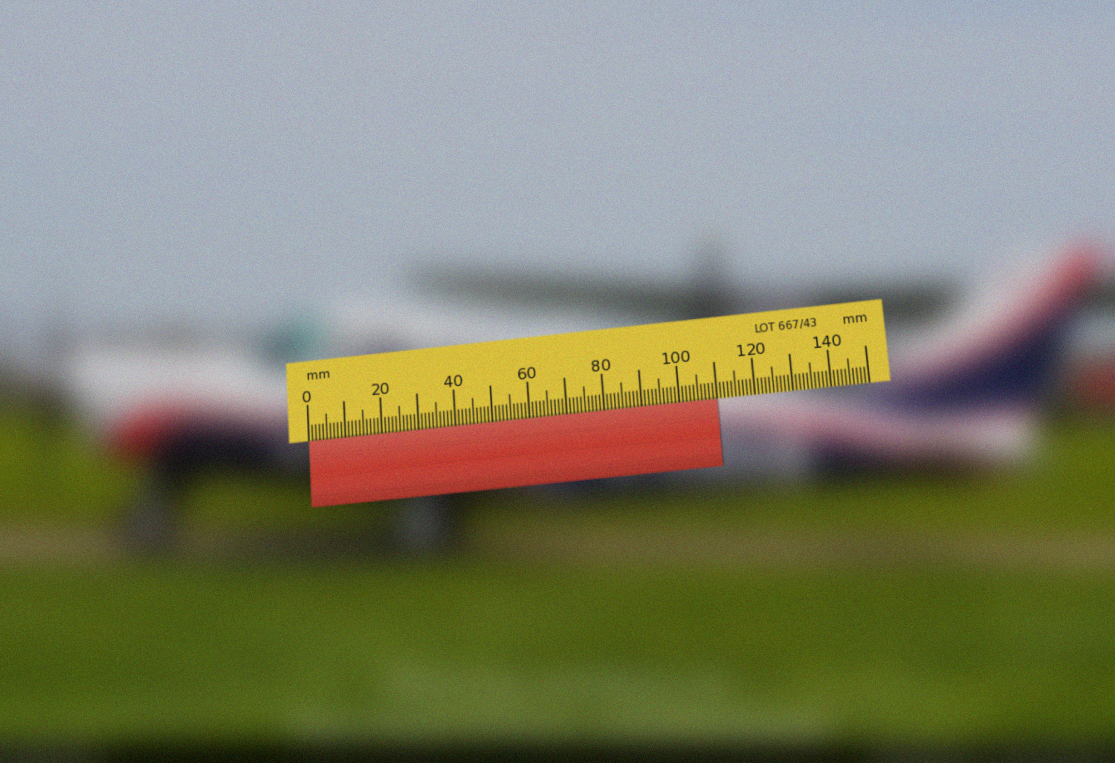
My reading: 110,mm
